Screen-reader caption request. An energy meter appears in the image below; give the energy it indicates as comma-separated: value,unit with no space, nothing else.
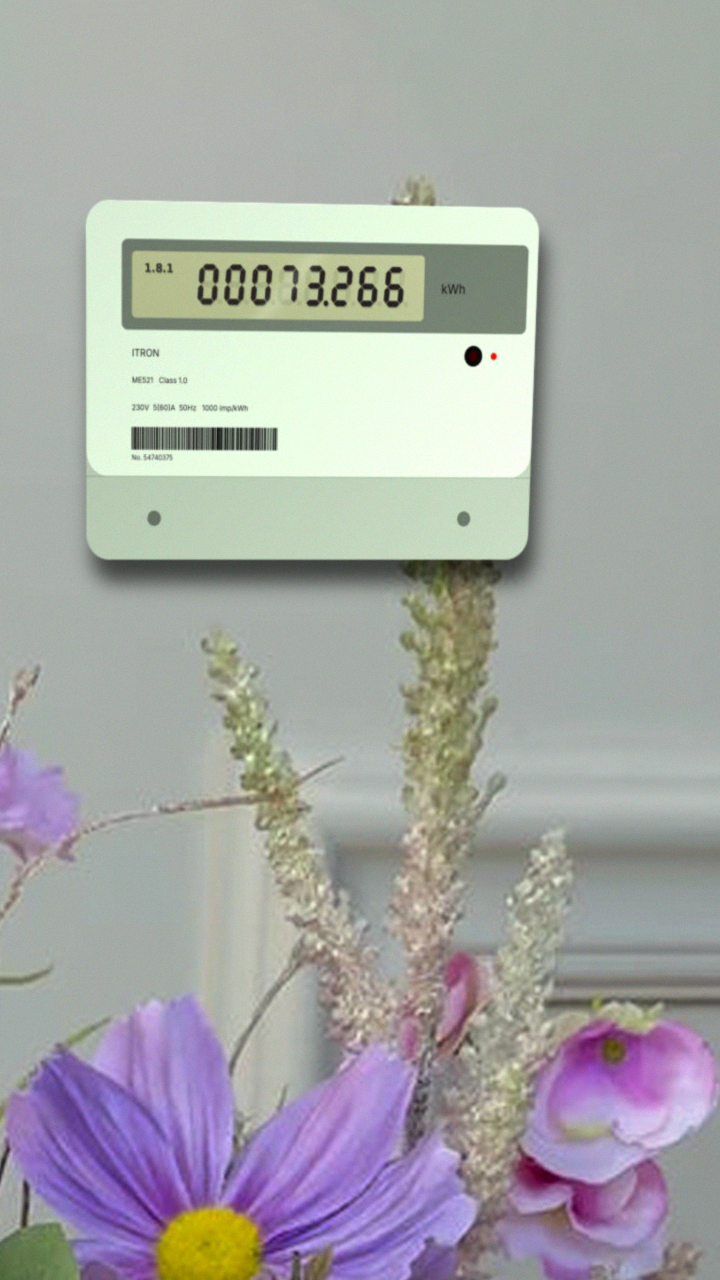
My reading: 73.266,kWh
